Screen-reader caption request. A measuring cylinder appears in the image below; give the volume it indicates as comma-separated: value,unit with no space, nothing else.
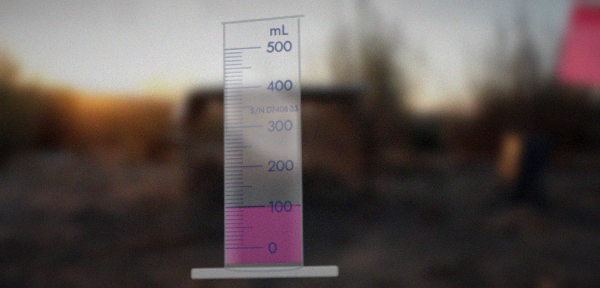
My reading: 100,mL
